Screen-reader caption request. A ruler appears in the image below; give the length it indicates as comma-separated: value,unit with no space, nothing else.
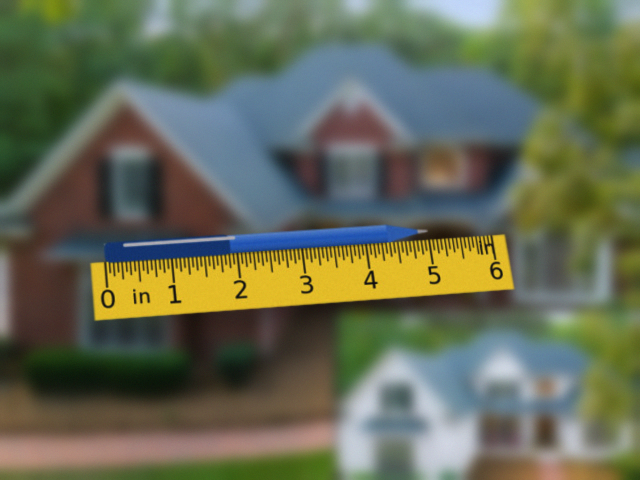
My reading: 5,in
